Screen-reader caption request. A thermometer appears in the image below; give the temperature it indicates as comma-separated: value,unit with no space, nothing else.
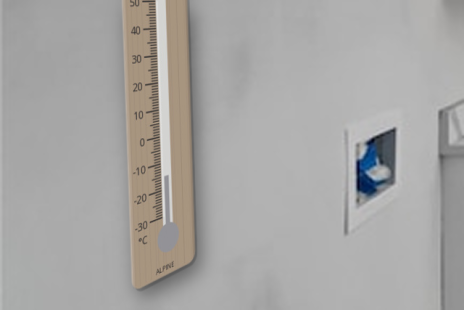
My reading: -15,°C
